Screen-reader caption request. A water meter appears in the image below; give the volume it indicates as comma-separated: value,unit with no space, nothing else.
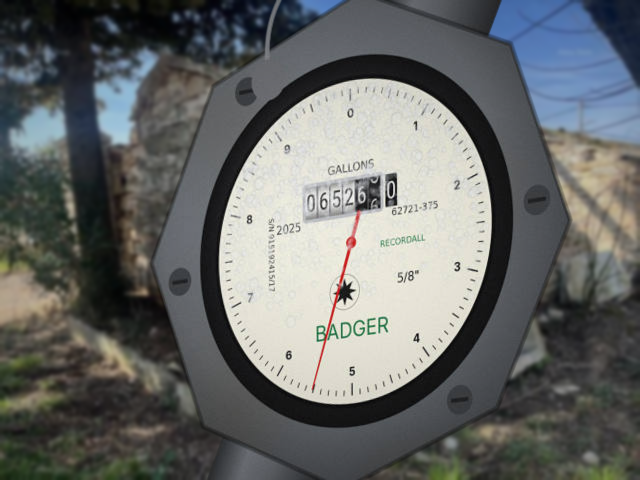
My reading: 652655.5,gal
